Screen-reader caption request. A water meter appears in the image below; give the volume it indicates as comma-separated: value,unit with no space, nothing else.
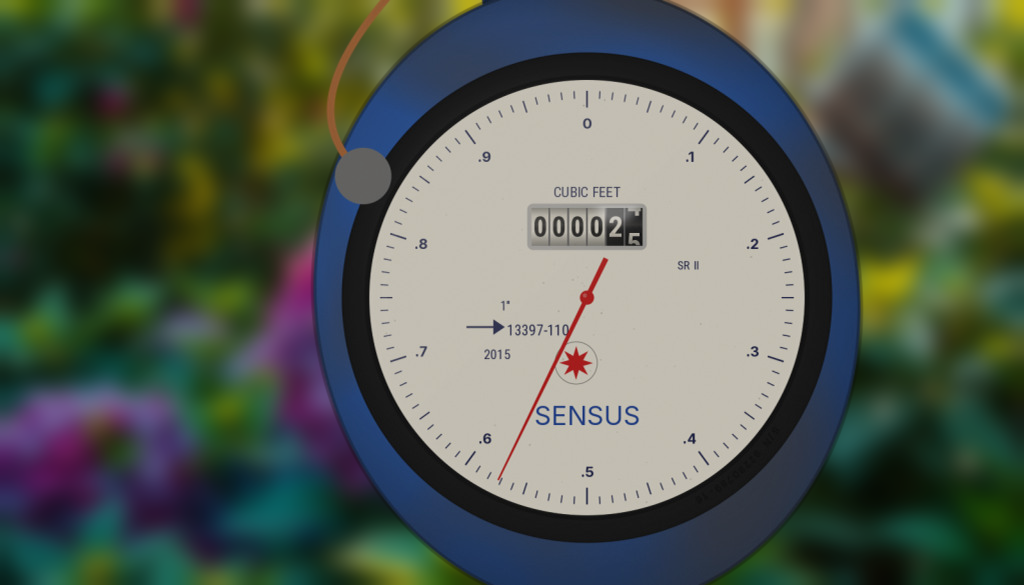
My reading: 24.57,ft³
